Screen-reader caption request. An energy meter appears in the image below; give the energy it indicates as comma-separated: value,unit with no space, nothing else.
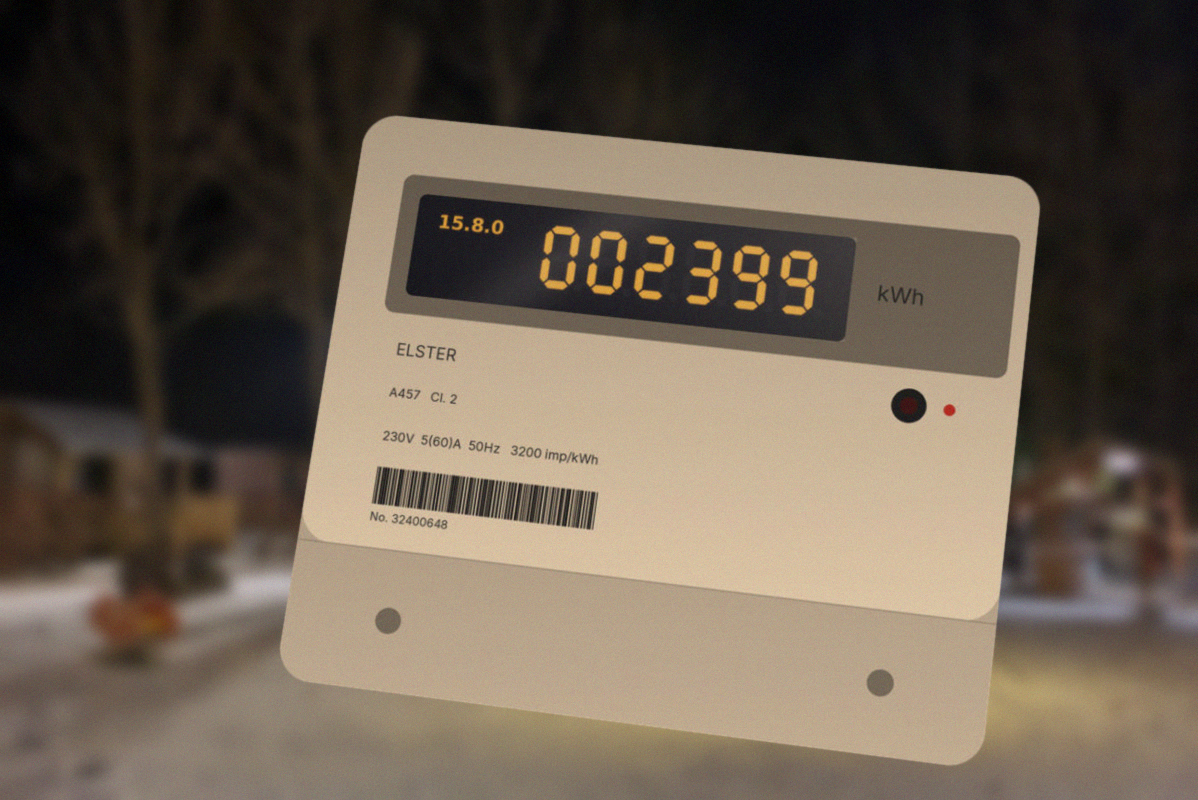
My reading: 2399,kWh
